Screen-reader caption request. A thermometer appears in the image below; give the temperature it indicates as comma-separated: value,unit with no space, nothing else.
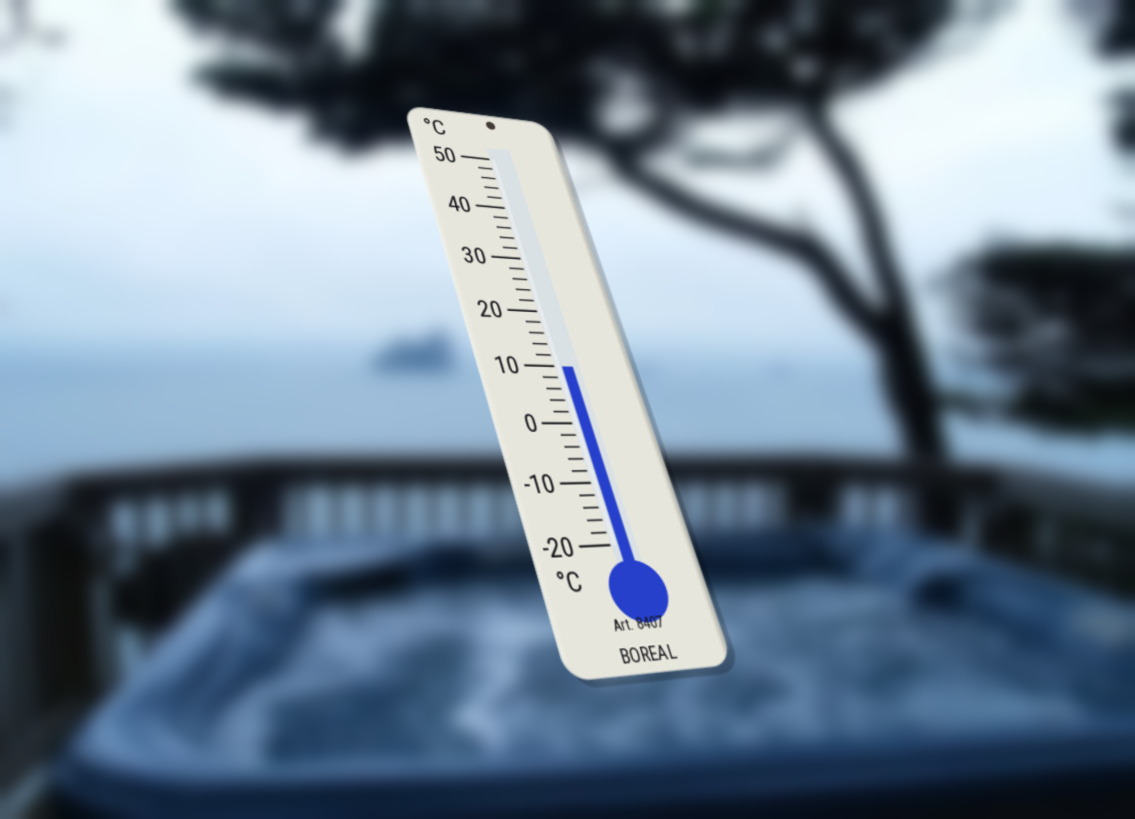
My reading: 10,°C
